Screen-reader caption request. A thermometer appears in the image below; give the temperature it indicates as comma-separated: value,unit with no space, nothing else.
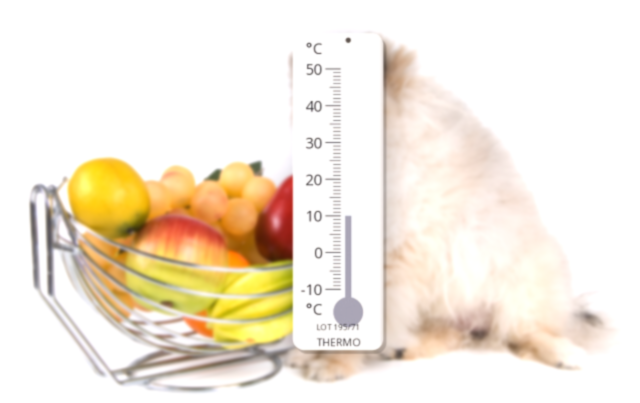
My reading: 10,°C
